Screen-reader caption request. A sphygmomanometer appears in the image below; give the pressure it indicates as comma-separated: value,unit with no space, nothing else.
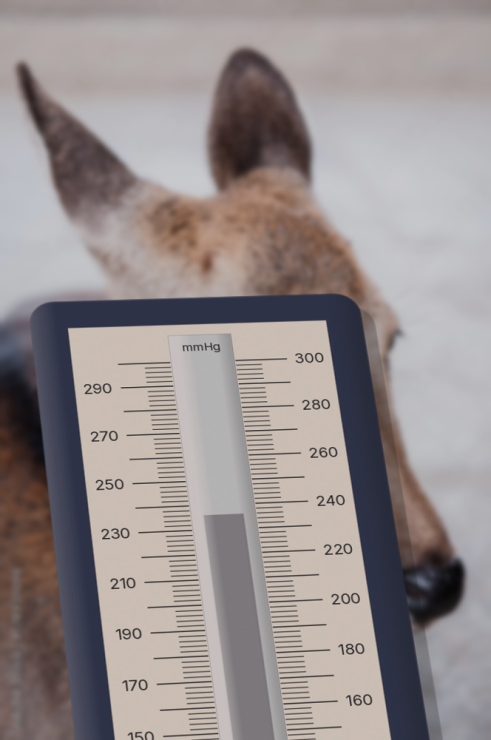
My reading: 236,mmHg
